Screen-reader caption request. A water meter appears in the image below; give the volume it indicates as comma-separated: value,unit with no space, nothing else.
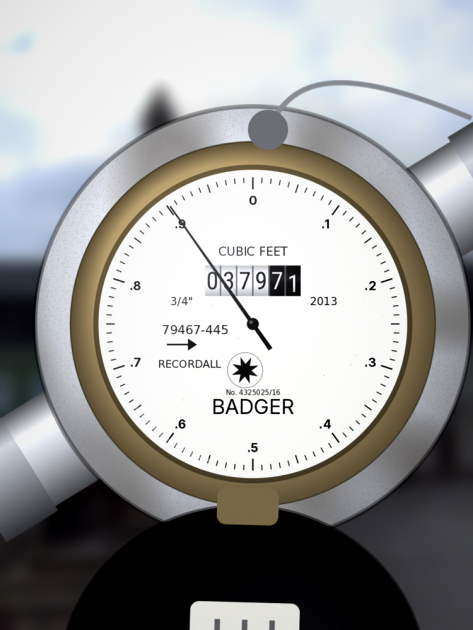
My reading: 37970.90,ft³
